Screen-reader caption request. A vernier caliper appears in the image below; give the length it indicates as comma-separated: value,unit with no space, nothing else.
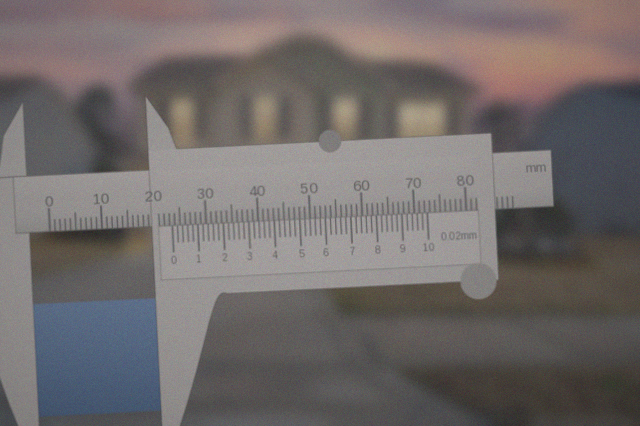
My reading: 23.5,mm
